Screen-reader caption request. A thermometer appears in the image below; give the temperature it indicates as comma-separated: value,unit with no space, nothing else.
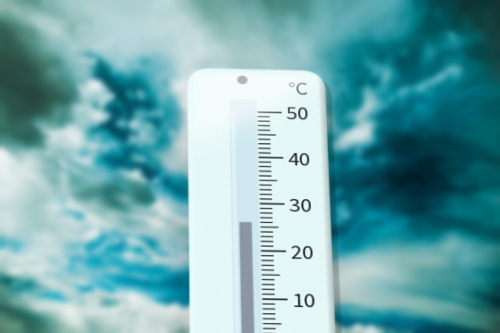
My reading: 26,°C
